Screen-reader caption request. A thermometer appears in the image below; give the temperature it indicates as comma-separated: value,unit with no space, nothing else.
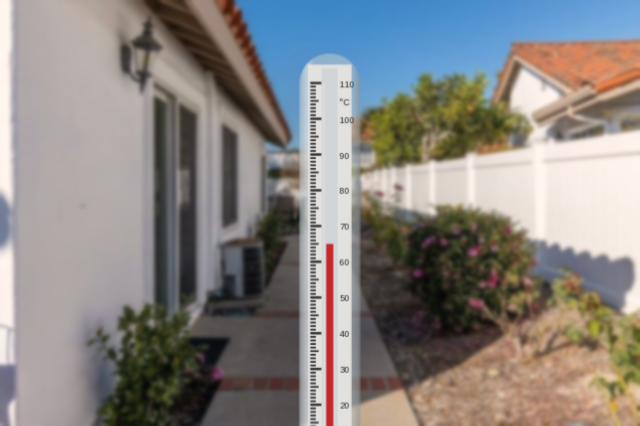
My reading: 65,°C
